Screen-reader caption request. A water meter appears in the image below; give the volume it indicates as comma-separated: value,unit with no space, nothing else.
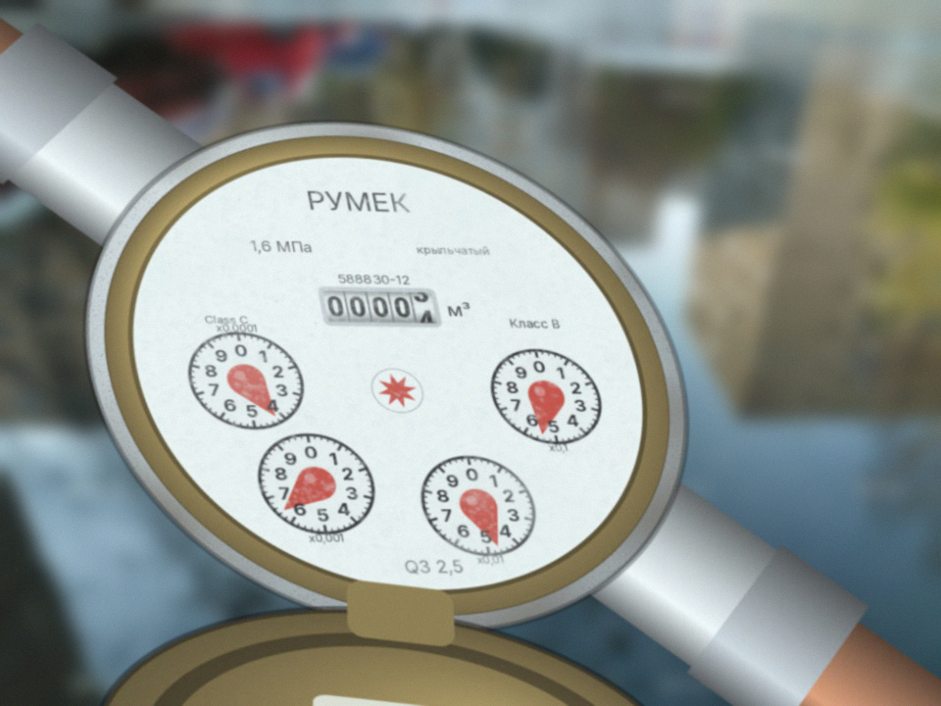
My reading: 3.5464,m³
